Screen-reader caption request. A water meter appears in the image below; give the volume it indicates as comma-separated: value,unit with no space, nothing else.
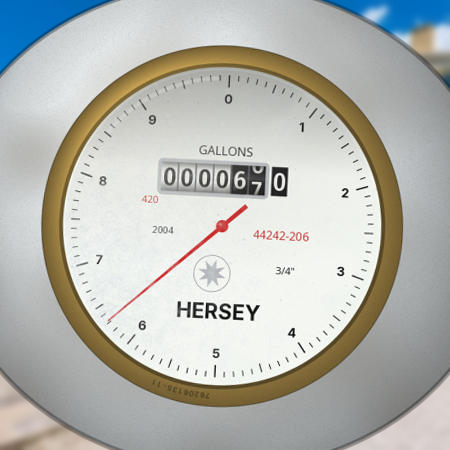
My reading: 666.3,gal
